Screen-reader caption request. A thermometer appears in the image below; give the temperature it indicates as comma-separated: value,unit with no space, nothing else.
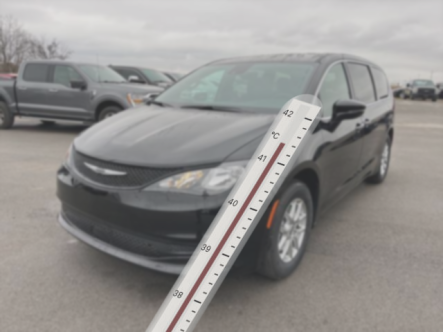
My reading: 41.4,°C
